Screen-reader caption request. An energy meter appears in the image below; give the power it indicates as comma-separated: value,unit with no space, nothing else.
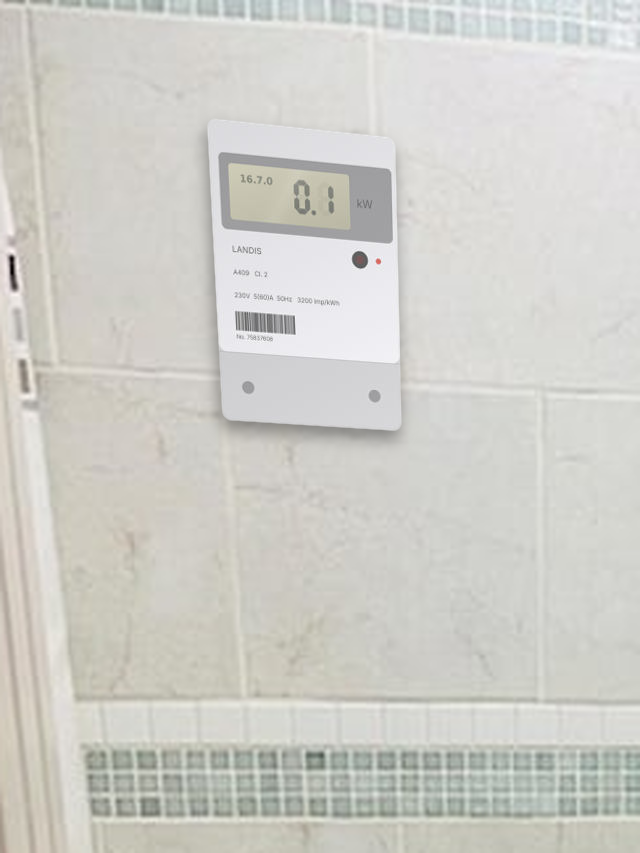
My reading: 0.1,kW
